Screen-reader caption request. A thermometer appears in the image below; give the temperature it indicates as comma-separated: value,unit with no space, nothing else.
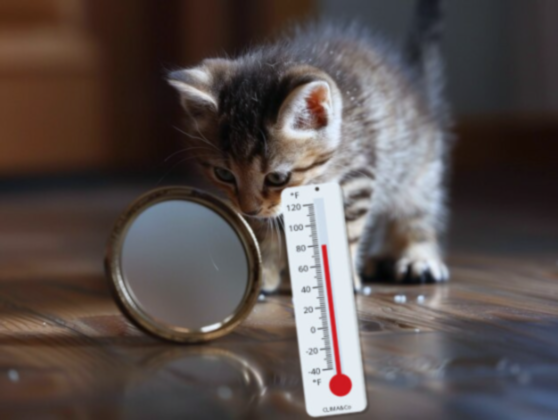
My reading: 80,°F
